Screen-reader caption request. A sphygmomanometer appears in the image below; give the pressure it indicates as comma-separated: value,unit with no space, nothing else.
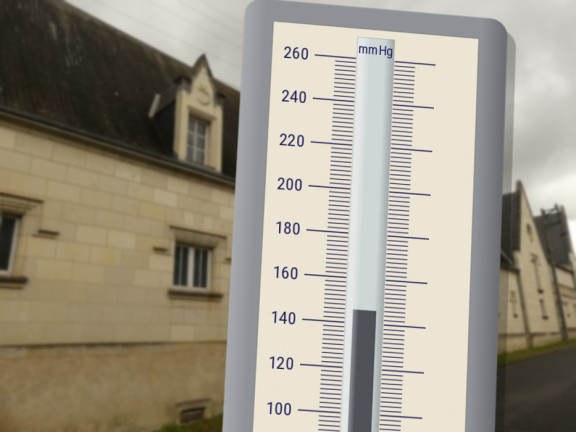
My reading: 146,mmHg
